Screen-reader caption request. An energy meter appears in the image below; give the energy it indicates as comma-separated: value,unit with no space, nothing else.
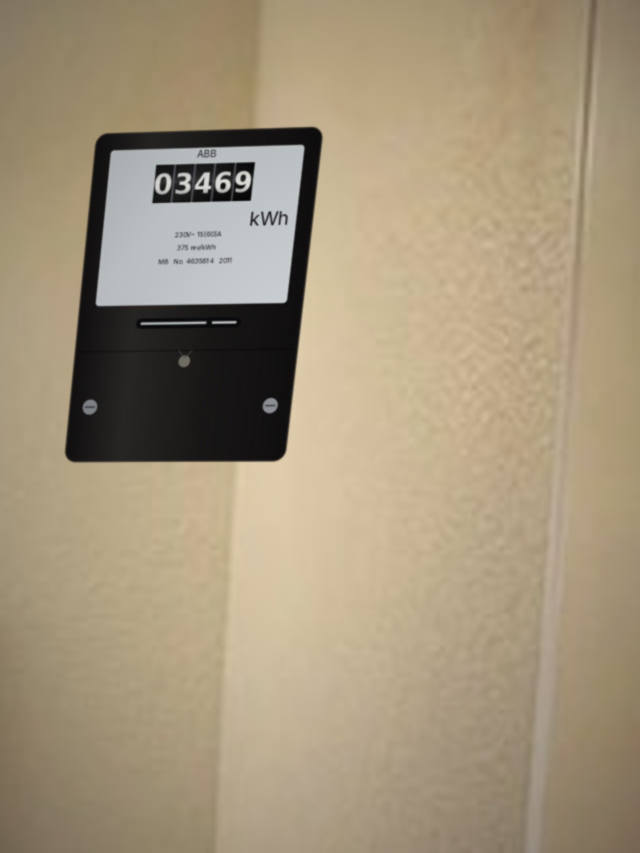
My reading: 3469,kWh
